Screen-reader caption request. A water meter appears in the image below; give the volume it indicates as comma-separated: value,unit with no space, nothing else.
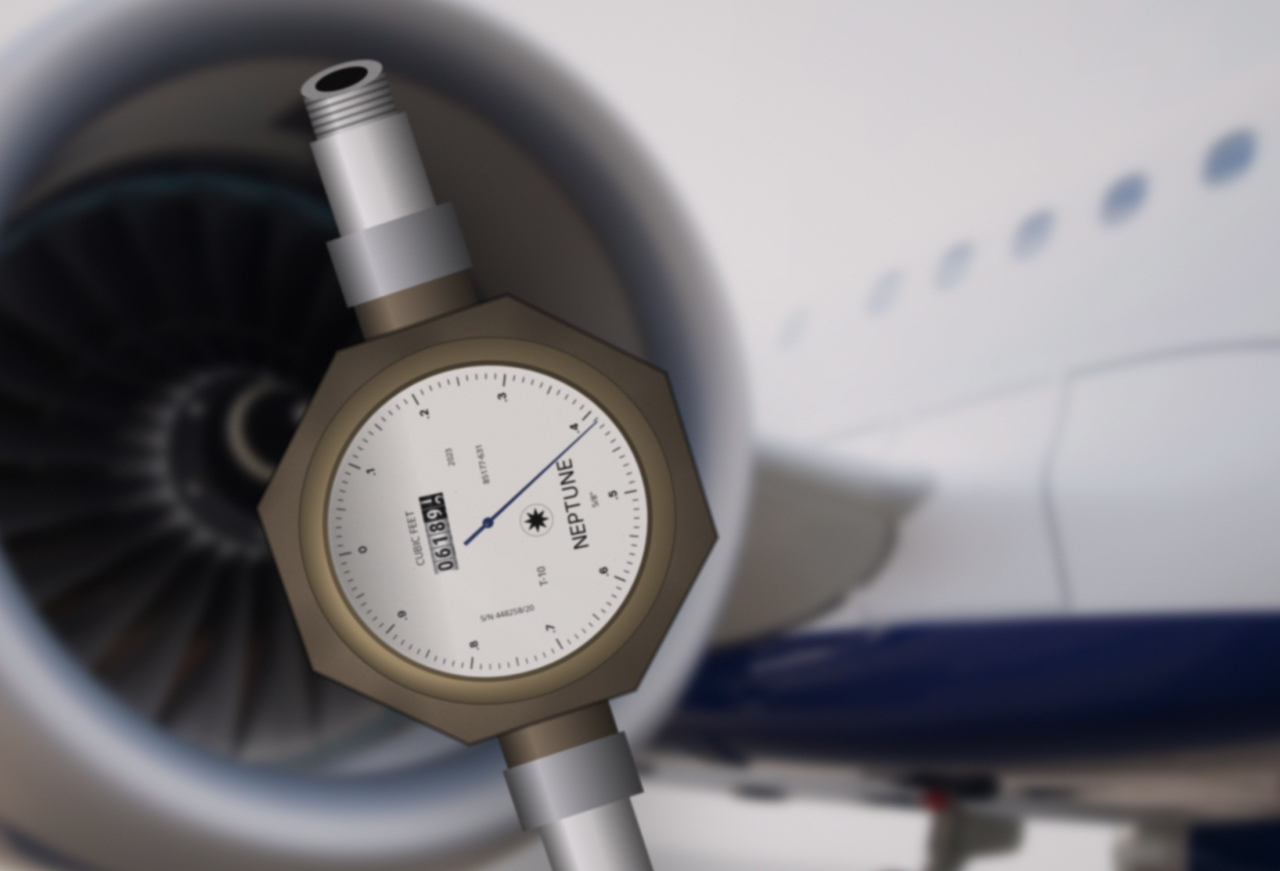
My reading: 61891.41,ft³
